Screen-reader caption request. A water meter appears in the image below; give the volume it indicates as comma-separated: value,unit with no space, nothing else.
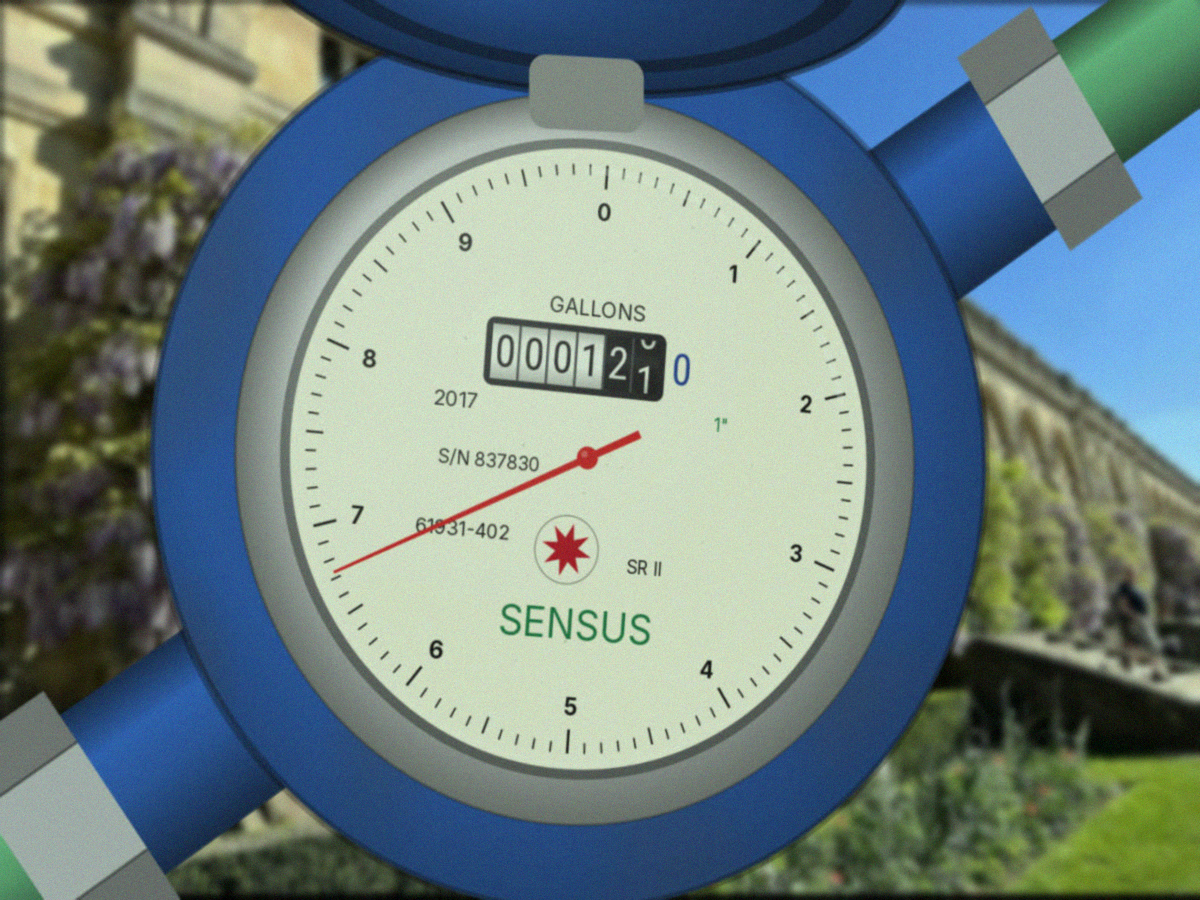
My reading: 1206.7,gal
